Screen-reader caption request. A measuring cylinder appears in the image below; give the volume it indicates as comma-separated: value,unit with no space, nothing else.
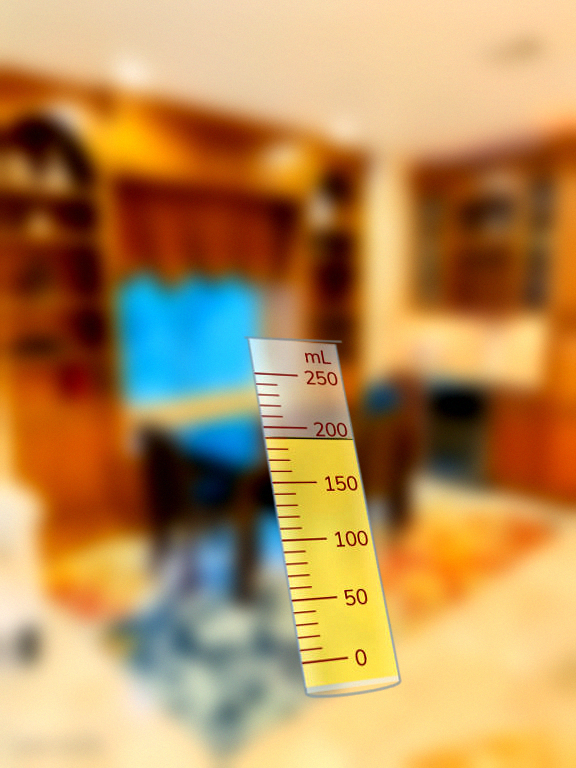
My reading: 190,mL
